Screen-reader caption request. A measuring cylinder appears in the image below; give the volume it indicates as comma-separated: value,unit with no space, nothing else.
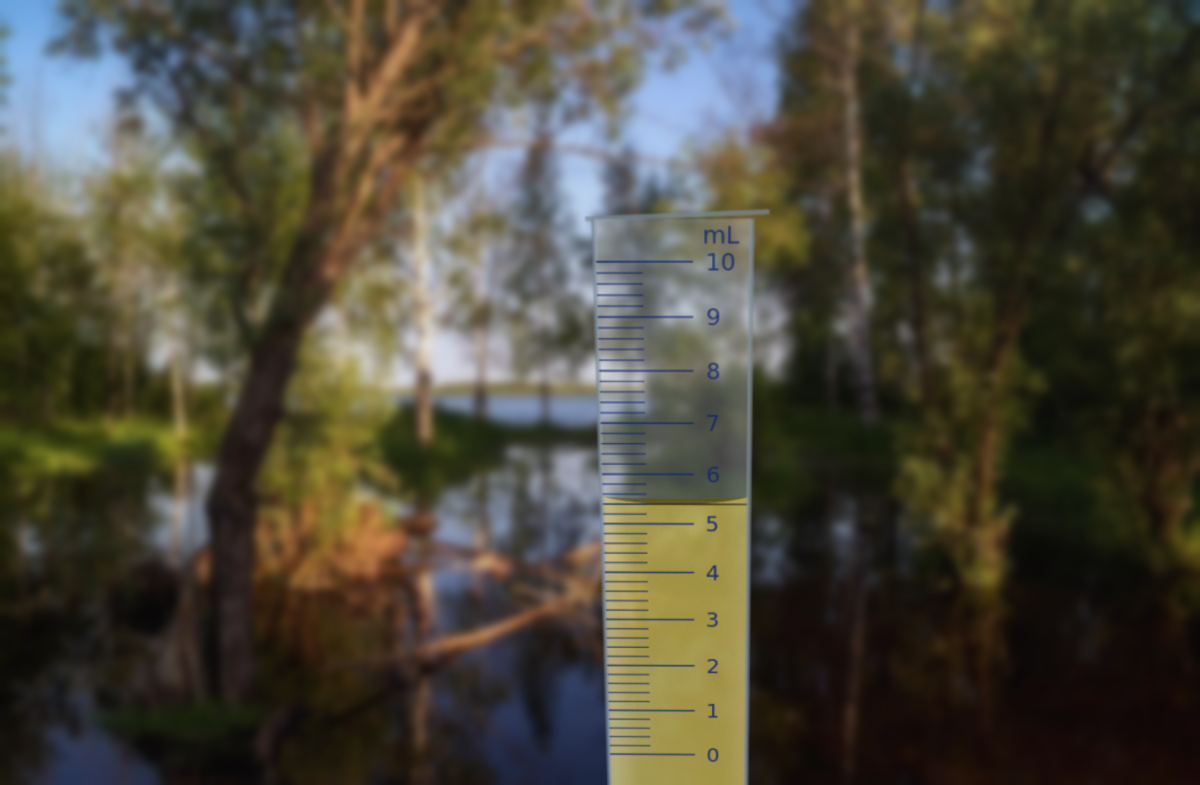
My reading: 5.4,mL
